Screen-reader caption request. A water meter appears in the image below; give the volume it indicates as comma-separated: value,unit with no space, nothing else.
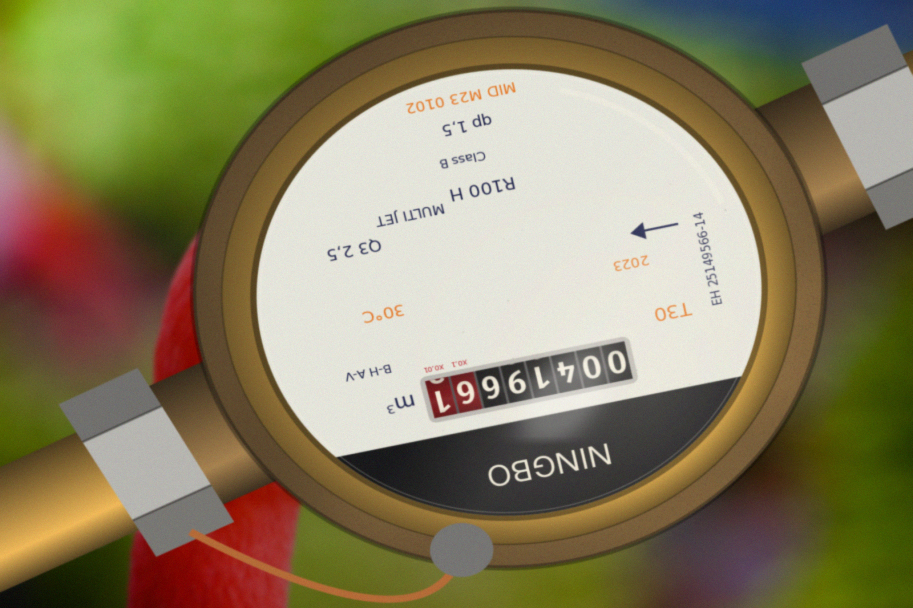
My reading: 4196.61,m³
